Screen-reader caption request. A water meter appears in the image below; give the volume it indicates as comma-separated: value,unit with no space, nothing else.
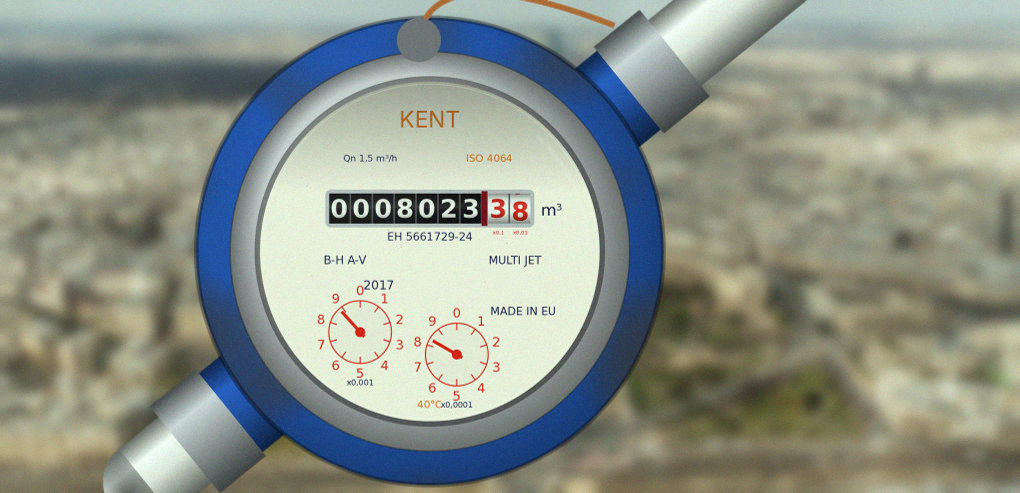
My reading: 8023.3788,m³
